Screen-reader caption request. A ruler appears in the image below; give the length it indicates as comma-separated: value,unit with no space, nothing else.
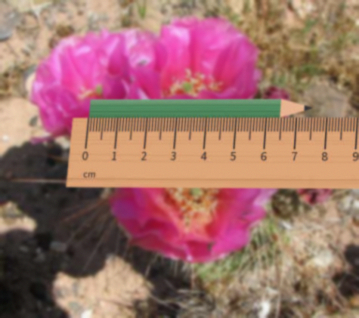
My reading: 7.5,cm
